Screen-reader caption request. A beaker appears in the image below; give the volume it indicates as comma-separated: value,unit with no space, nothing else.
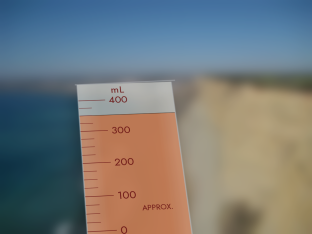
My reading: 350,mL
